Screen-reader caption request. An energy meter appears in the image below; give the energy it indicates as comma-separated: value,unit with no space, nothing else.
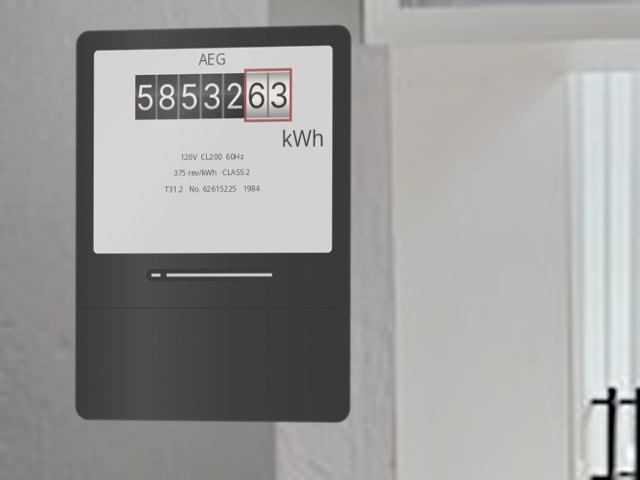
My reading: 58532.63,kWh
